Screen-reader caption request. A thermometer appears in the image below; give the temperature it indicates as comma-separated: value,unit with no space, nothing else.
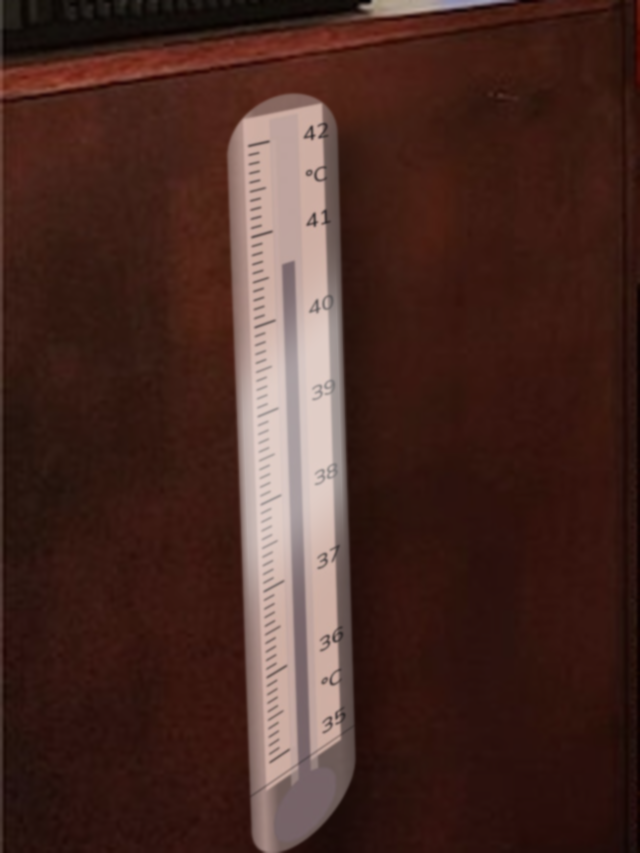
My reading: 40.6,°C
